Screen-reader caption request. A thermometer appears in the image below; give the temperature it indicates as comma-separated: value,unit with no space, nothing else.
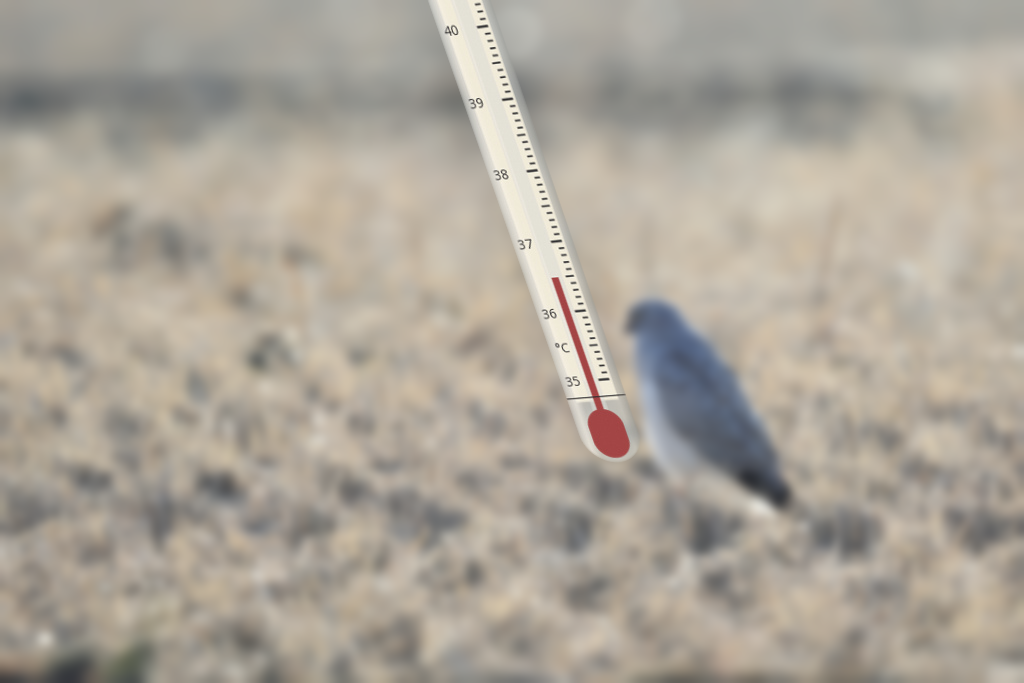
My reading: 36.5,°C
